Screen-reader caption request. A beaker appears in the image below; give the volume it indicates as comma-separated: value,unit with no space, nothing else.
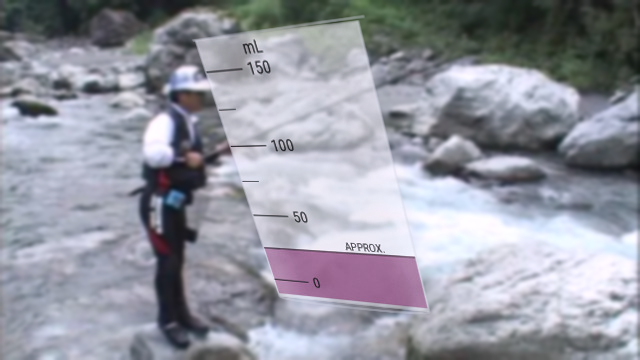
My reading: 25,mL
